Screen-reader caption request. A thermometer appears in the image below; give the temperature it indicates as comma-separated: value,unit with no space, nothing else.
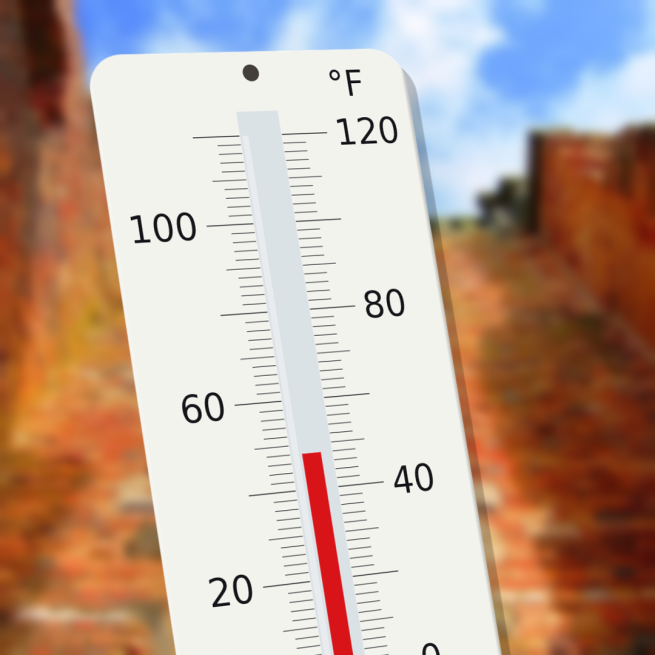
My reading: 48,°F
